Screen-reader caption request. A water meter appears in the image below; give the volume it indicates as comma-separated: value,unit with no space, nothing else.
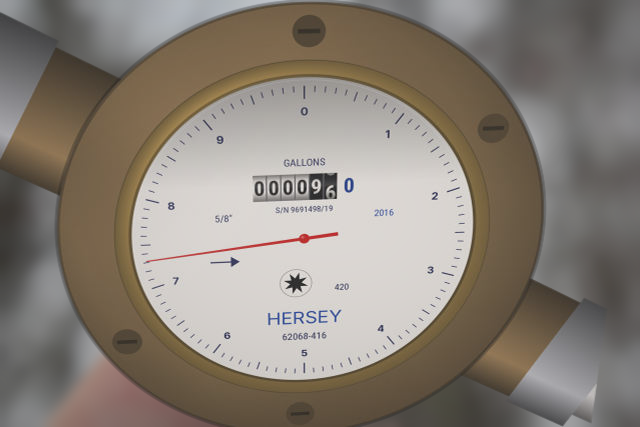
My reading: 957.3,gal
